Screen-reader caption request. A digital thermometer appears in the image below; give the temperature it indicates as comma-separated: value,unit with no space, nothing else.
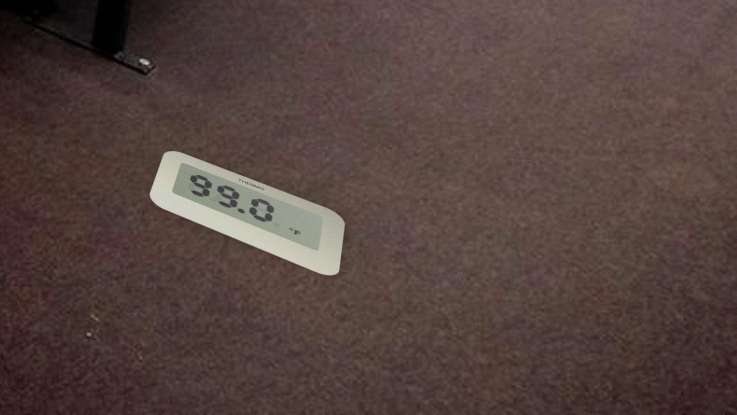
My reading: 99.0,°F
